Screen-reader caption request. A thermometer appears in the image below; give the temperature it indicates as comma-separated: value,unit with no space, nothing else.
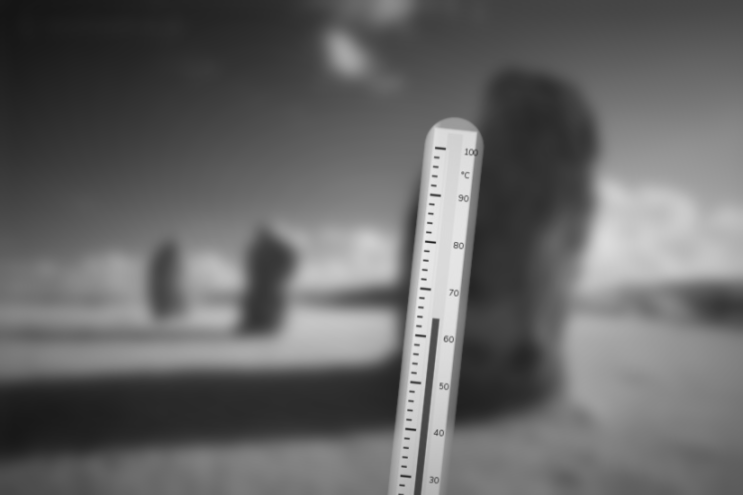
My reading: 64,°C
